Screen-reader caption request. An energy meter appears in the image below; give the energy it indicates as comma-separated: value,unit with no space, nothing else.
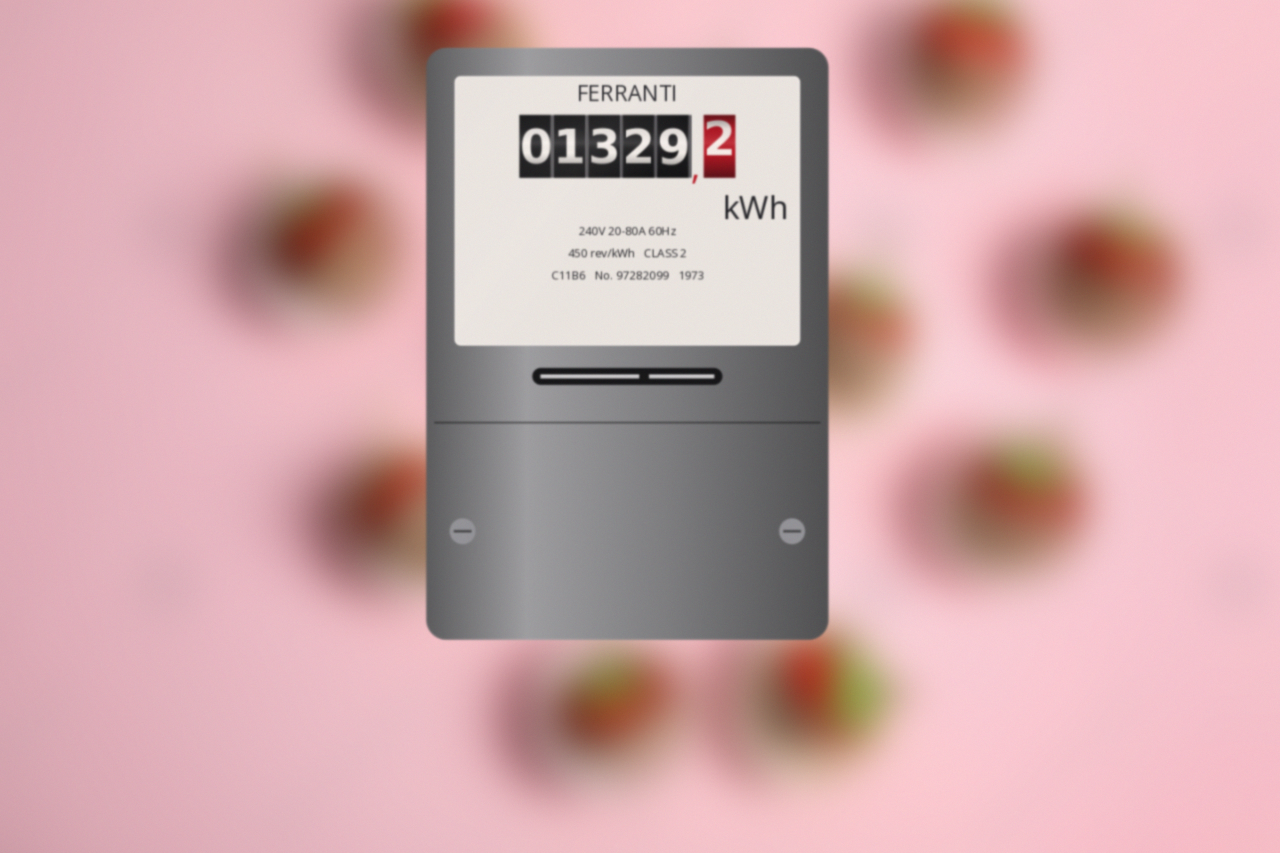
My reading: 1329.2,kWh
